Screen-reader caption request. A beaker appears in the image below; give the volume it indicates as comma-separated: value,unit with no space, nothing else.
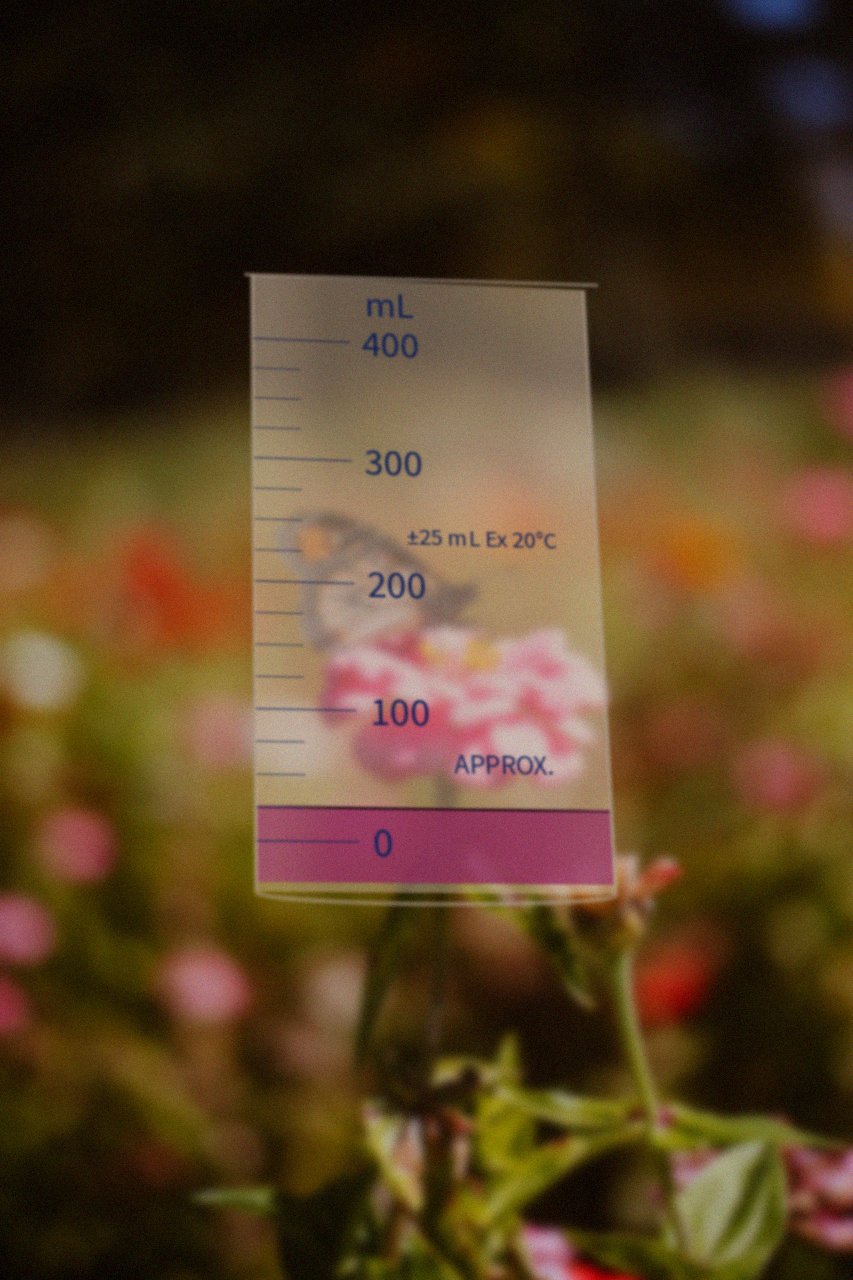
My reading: 25,mL
